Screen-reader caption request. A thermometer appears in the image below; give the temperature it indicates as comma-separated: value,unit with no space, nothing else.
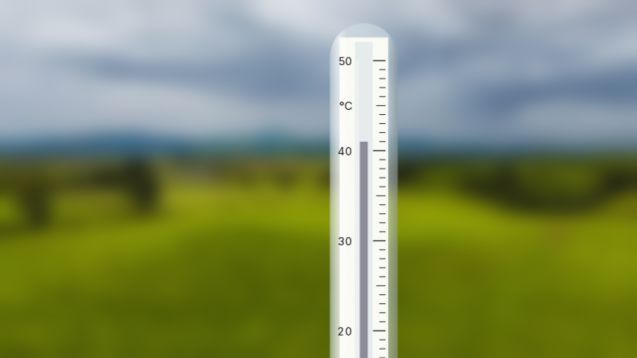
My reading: 41,°C
